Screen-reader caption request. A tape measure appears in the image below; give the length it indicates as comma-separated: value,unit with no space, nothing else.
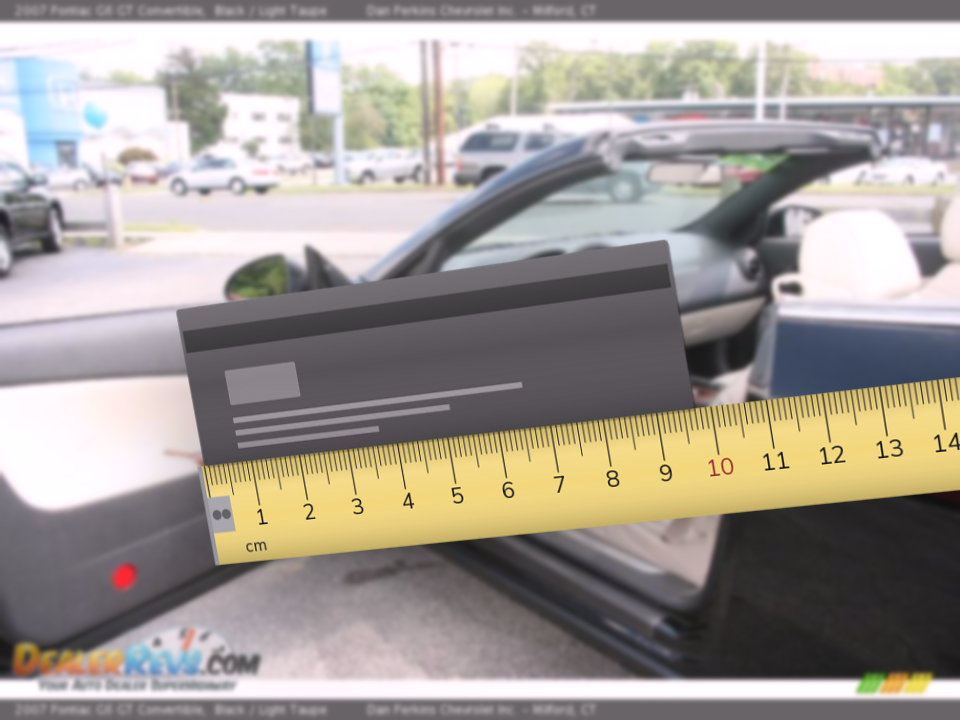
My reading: 9.7,cm
